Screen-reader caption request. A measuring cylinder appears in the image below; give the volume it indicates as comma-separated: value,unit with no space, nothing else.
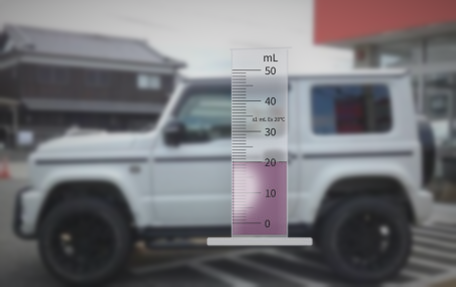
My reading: 20,mL
